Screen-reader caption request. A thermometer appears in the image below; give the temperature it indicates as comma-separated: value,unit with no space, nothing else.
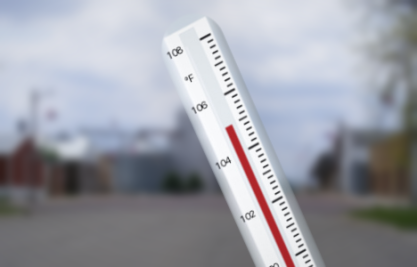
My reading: 105,°F
